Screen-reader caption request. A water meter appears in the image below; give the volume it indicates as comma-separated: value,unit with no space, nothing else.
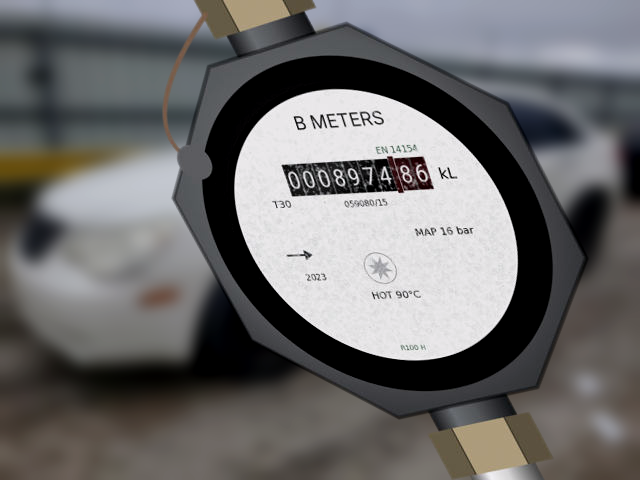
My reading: 8974.86,kL
